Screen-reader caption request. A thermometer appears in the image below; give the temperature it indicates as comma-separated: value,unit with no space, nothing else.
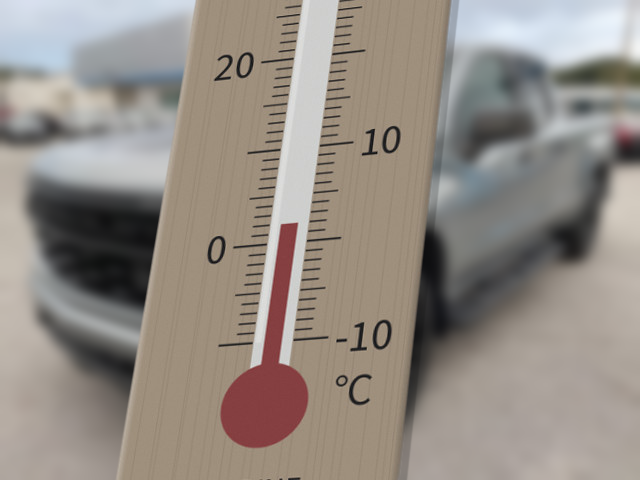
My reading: 2,°C
